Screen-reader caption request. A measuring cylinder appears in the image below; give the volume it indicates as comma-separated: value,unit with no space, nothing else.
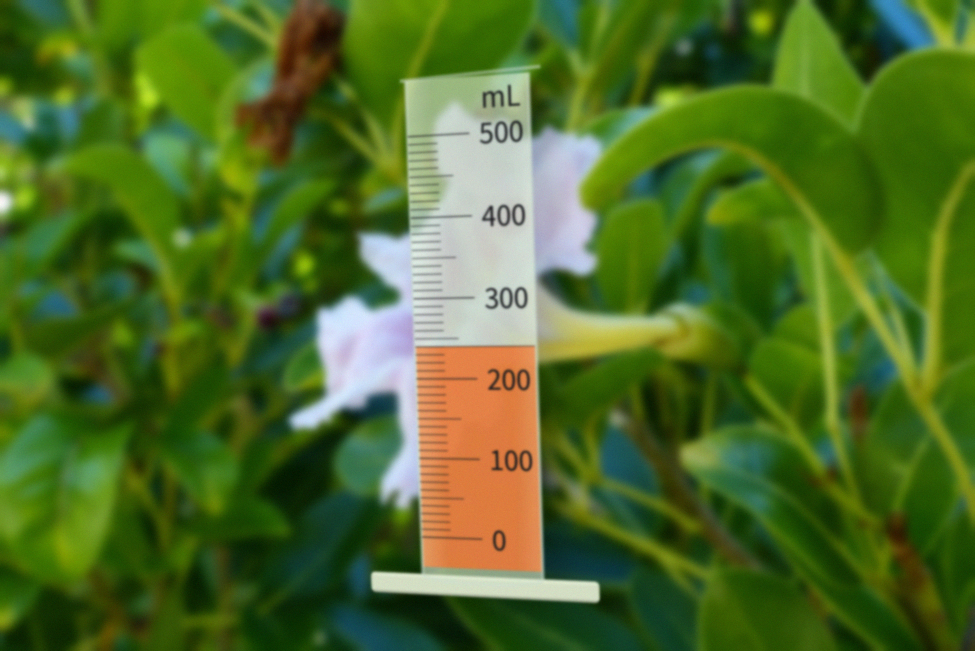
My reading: 240,mL
